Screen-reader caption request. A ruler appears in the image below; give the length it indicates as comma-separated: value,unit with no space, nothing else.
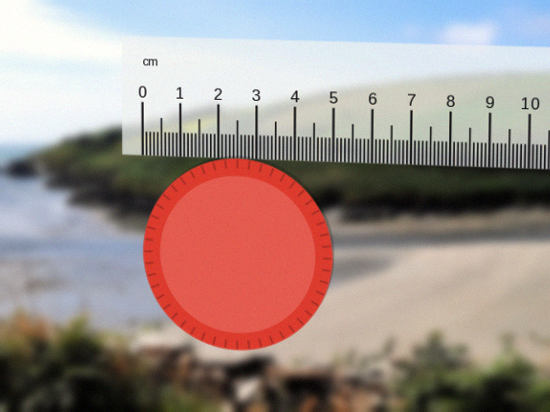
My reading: 5,cm
